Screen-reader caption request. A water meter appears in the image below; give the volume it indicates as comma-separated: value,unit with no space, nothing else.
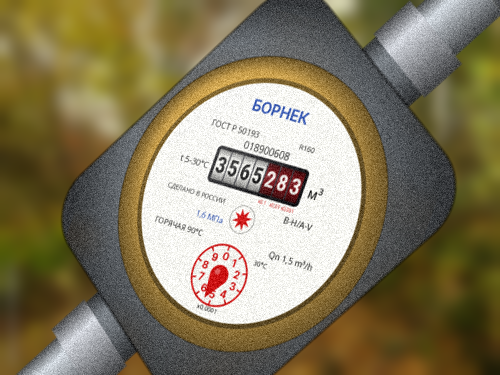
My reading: 3565.2835,m³
